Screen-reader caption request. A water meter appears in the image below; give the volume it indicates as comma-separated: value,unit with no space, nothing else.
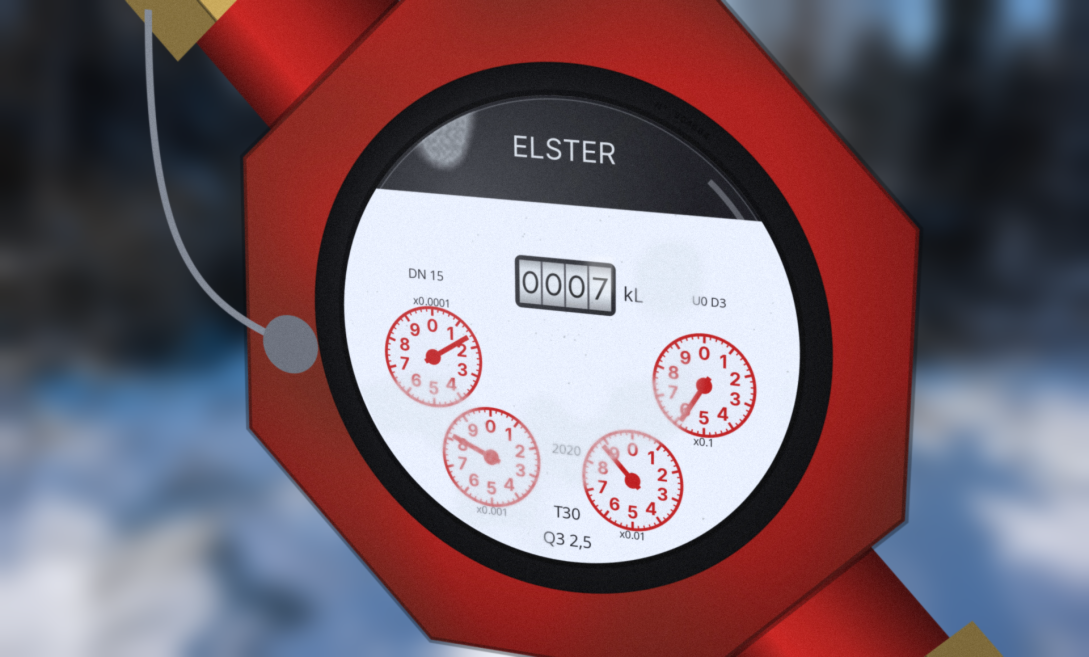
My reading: 7.5881,kL
